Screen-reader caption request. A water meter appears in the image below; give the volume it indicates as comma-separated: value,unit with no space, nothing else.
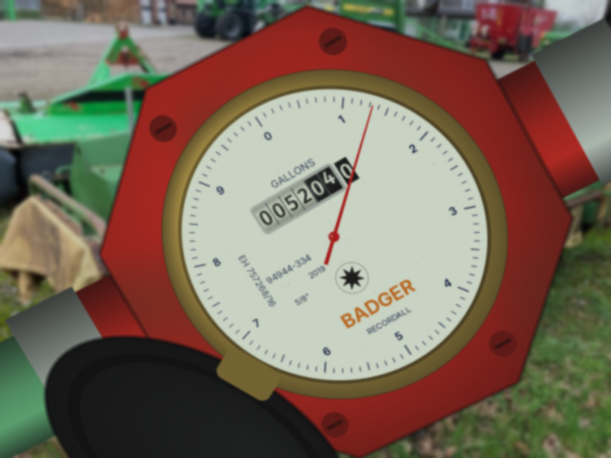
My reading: 52041.3,gal
